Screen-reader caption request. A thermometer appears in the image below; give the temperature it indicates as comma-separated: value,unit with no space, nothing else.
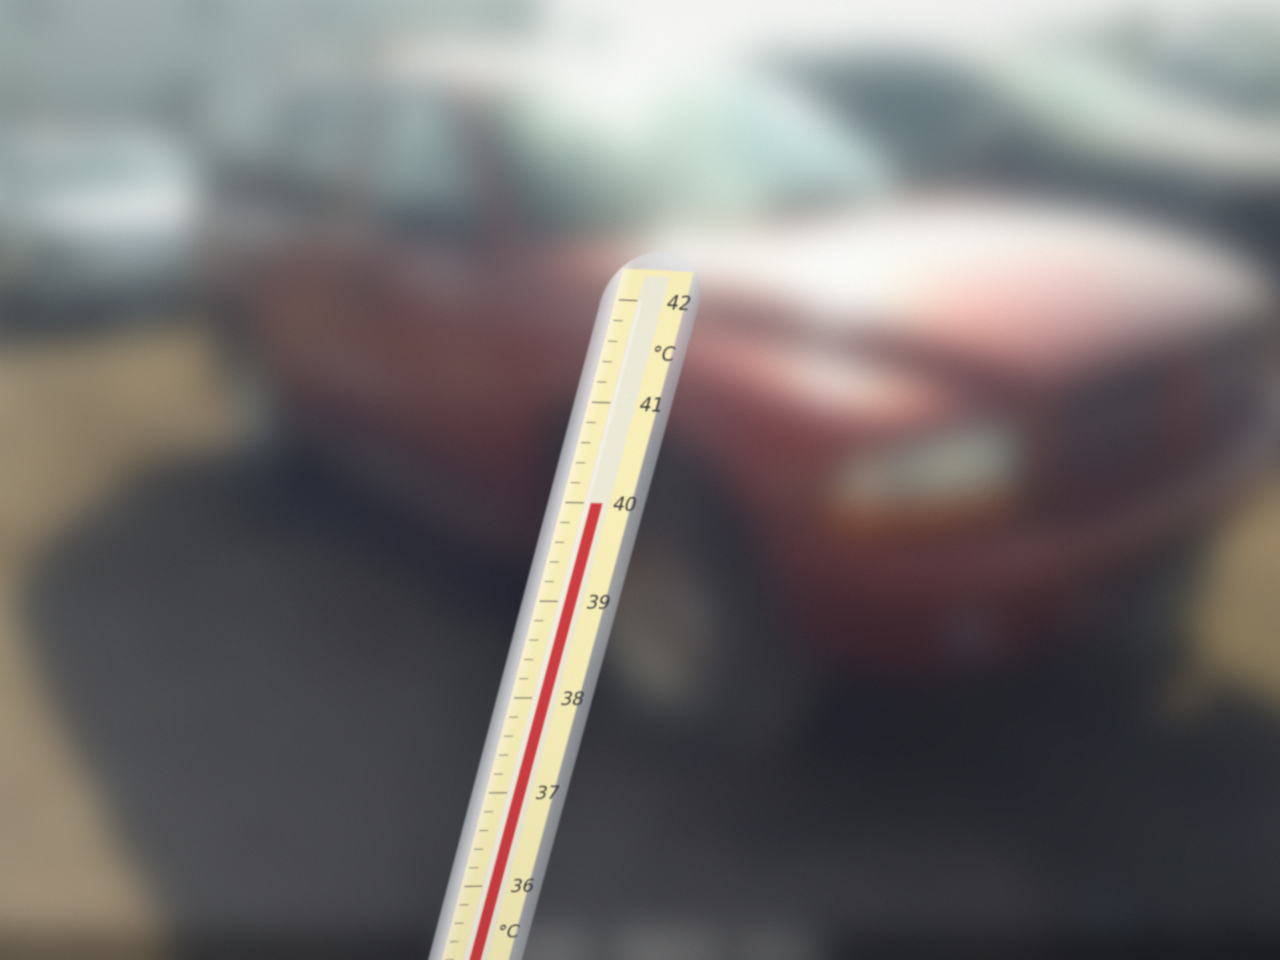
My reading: 40,°C
